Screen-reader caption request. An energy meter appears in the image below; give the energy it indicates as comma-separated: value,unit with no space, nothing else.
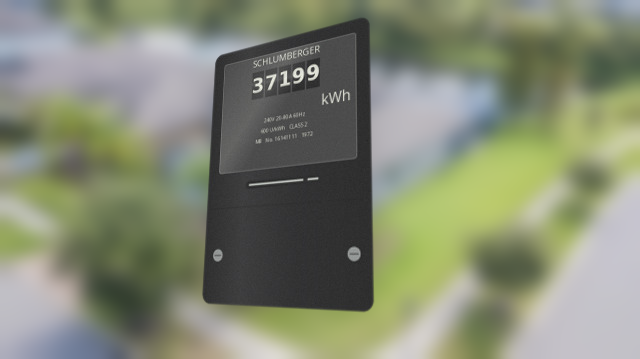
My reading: 37199,kWh
